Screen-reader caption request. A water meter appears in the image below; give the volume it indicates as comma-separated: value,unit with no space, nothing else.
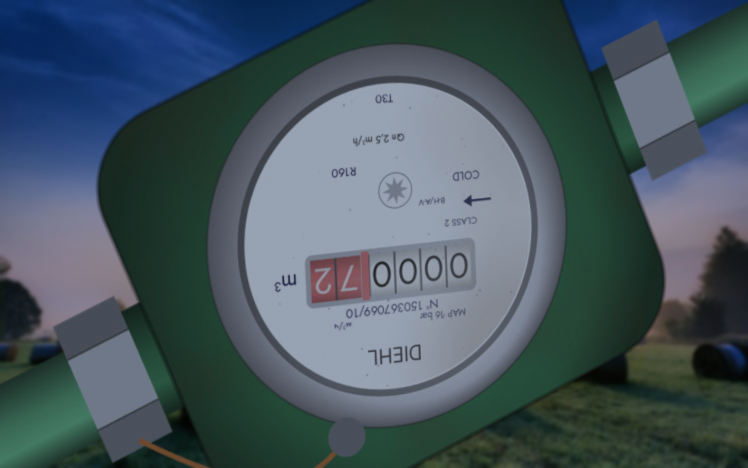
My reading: 0.72,m³
